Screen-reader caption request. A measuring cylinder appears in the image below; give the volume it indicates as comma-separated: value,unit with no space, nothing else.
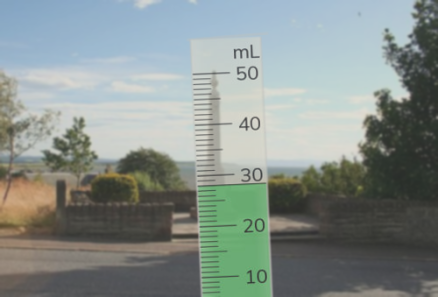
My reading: 28,mL
